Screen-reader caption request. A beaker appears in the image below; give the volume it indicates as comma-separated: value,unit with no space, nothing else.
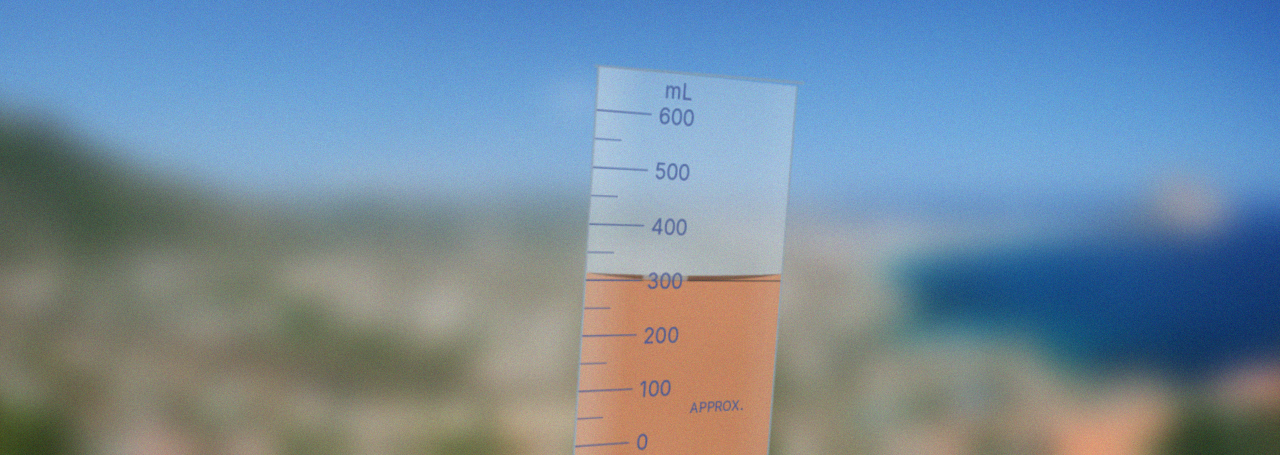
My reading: 300,mL
